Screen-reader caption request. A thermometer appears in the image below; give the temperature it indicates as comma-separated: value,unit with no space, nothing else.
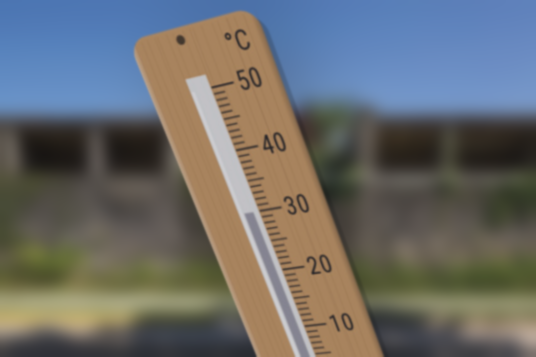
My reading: 30,°C
